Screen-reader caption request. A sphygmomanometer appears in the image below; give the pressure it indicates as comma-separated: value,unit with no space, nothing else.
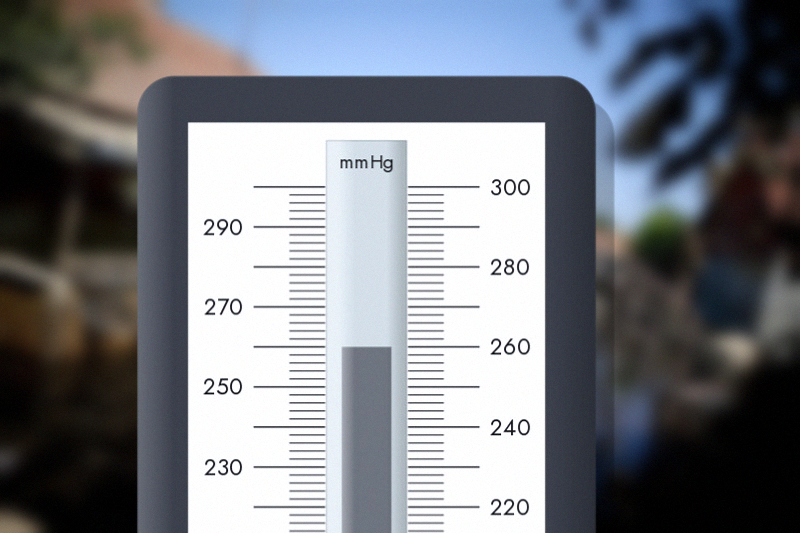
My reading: 260,mmHg
